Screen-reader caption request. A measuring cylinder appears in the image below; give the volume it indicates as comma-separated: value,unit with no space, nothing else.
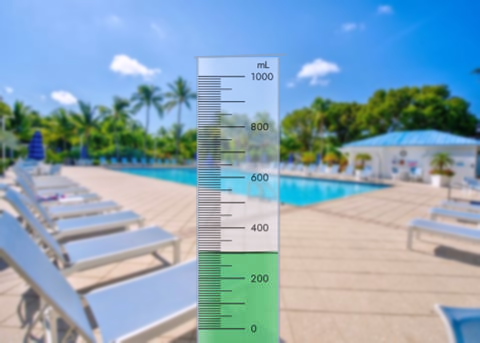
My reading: 300,mL
